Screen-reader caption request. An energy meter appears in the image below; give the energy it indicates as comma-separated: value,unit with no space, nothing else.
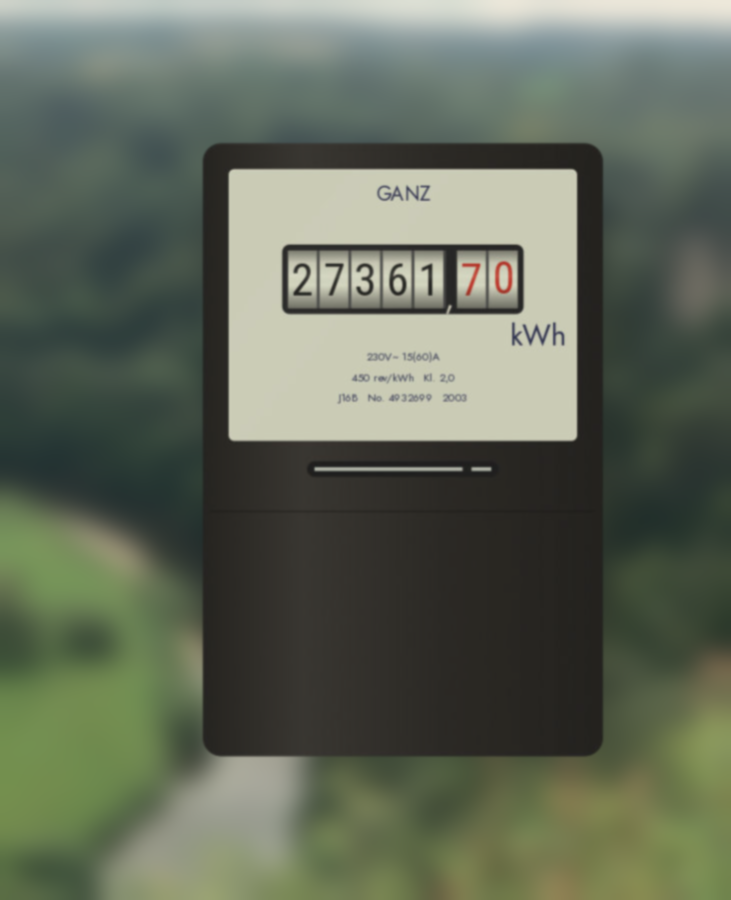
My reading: 27361.70,kWh
